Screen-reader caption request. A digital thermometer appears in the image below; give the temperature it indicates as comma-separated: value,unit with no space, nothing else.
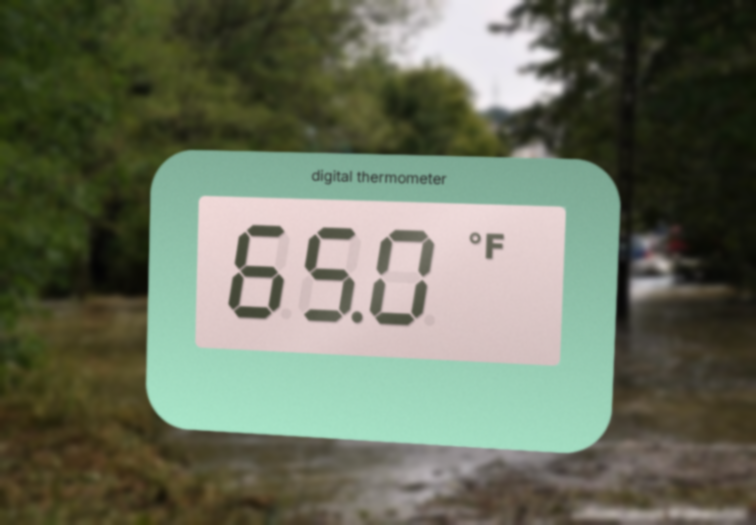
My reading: 65.0,°F
